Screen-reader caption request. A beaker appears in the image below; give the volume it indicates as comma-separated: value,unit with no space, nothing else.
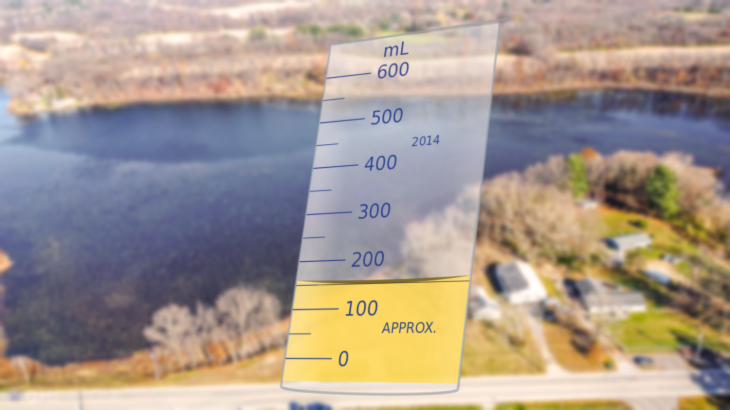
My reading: 150,mL
